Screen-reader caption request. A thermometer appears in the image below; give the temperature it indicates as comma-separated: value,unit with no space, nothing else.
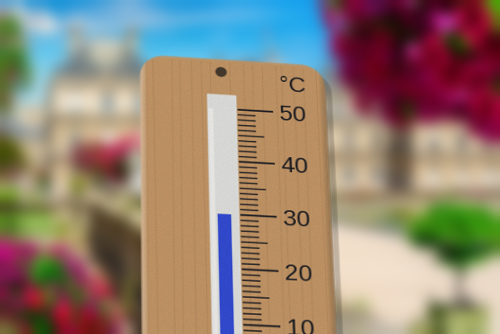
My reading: 30,°C
